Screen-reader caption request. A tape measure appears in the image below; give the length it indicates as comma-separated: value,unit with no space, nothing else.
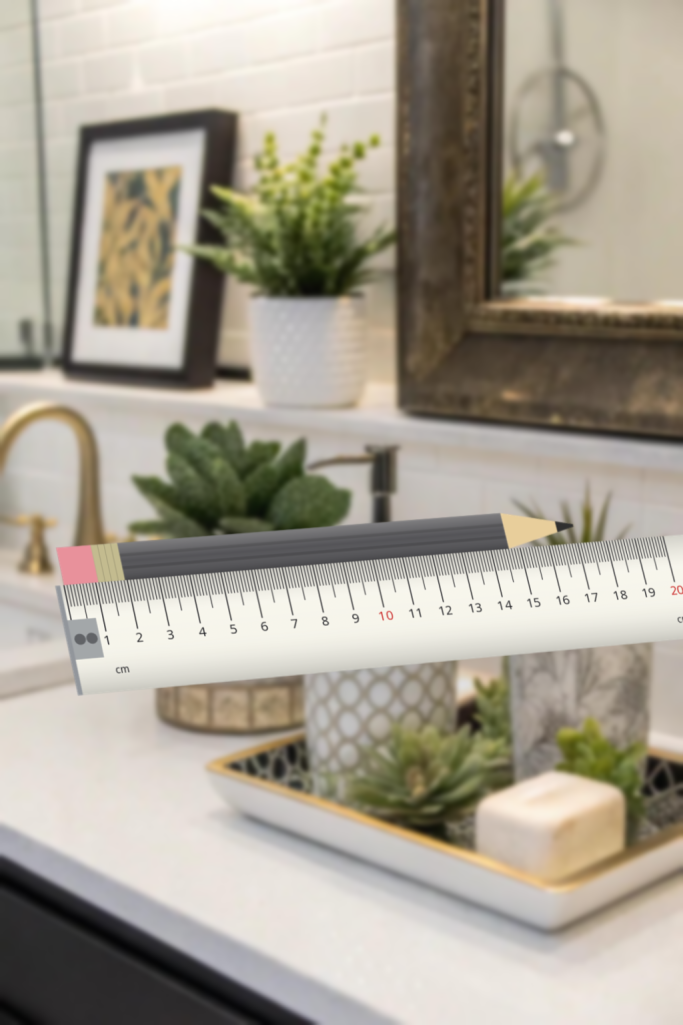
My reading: 17,cm
